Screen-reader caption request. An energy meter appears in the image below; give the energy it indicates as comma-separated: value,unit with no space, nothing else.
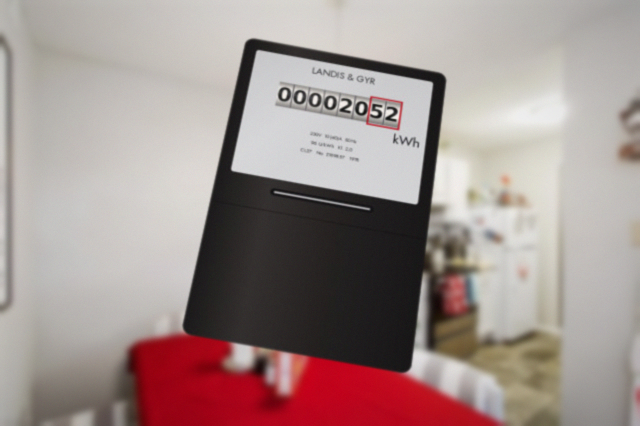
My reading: 20.52,kWh
